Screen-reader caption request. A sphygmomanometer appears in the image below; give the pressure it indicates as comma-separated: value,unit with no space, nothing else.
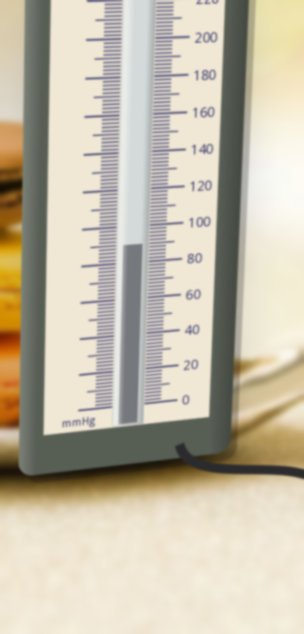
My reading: 90,mmHg
